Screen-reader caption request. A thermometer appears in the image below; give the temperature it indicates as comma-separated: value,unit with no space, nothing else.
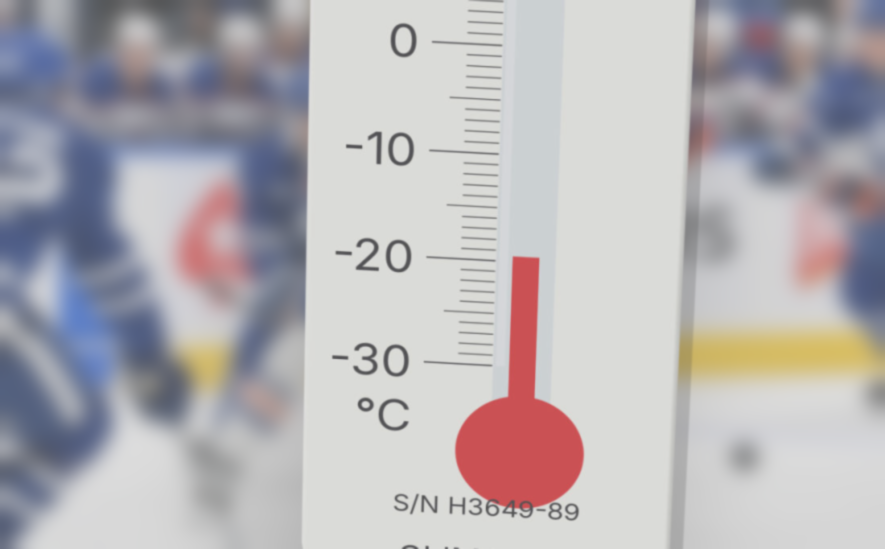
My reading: -19.5,°C
